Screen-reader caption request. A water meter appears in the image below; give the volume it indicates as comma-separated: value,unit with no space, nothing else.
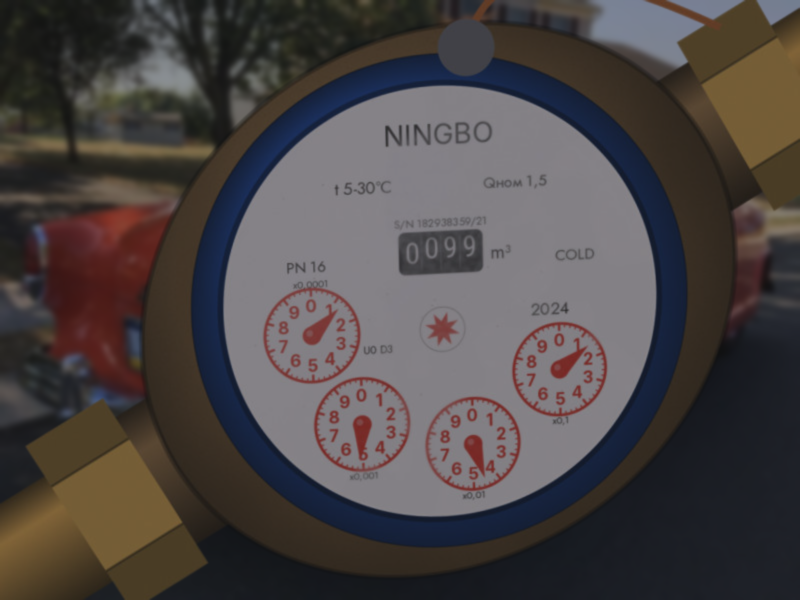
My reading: 99.1451,m³
